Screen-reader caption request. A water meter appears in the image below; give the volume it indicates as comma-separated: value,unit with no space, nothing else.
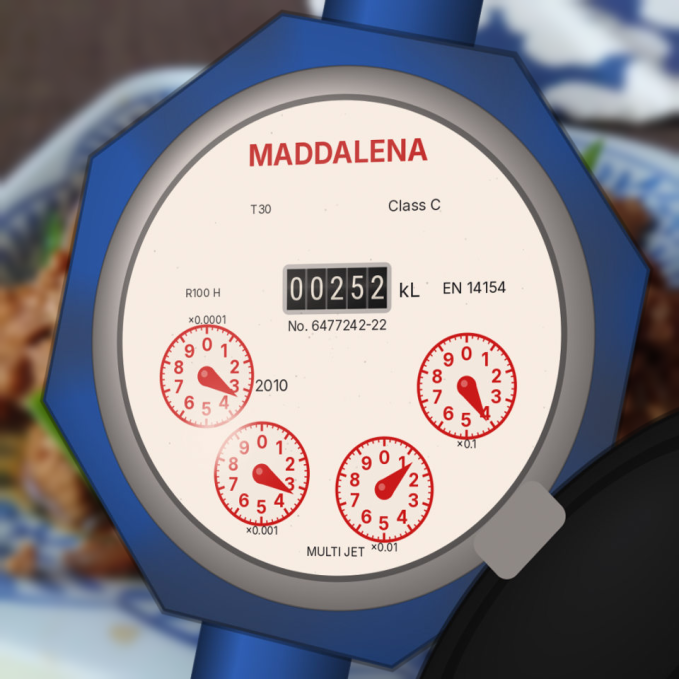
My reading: 252.4133,kL
